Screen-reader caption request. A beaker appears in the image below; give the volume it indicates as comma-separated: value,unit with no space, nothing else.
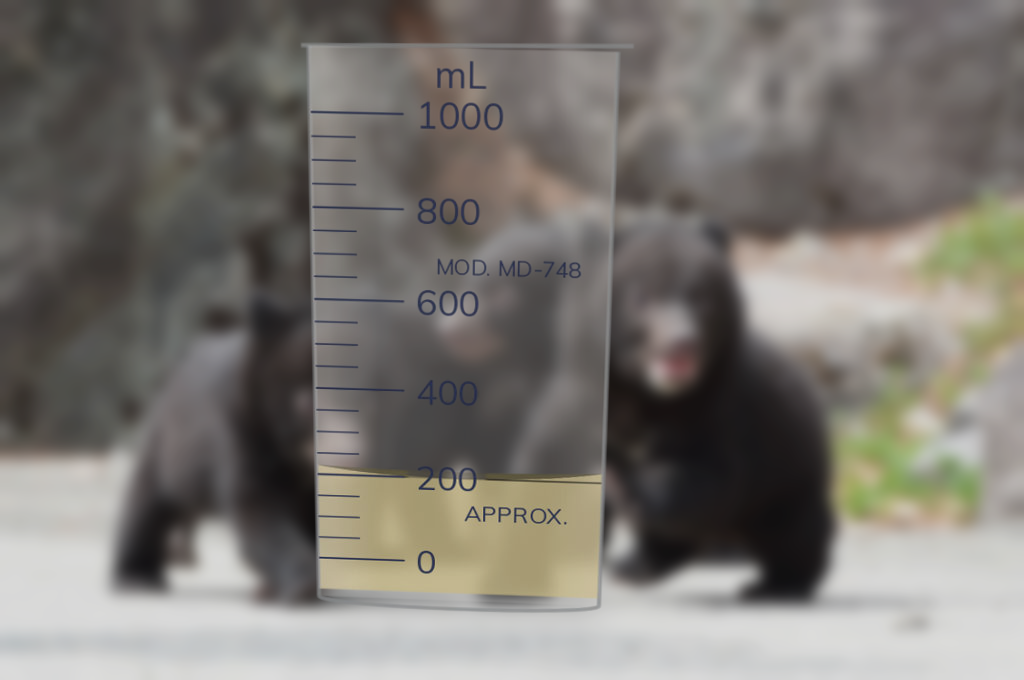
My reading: 200,mL
